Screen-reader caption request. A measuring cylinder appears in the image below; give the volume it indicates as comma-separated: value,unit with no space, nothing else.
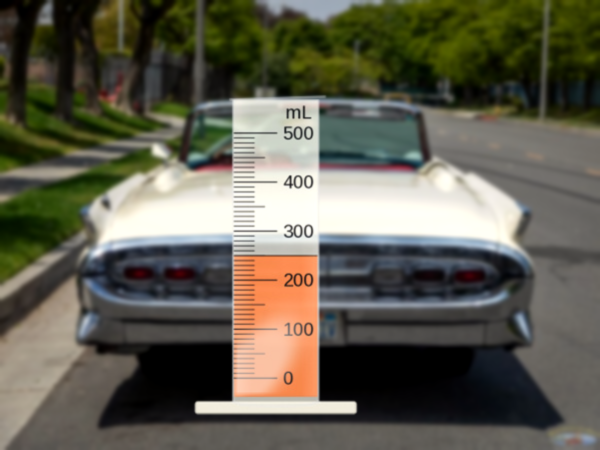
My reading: 250,mL
